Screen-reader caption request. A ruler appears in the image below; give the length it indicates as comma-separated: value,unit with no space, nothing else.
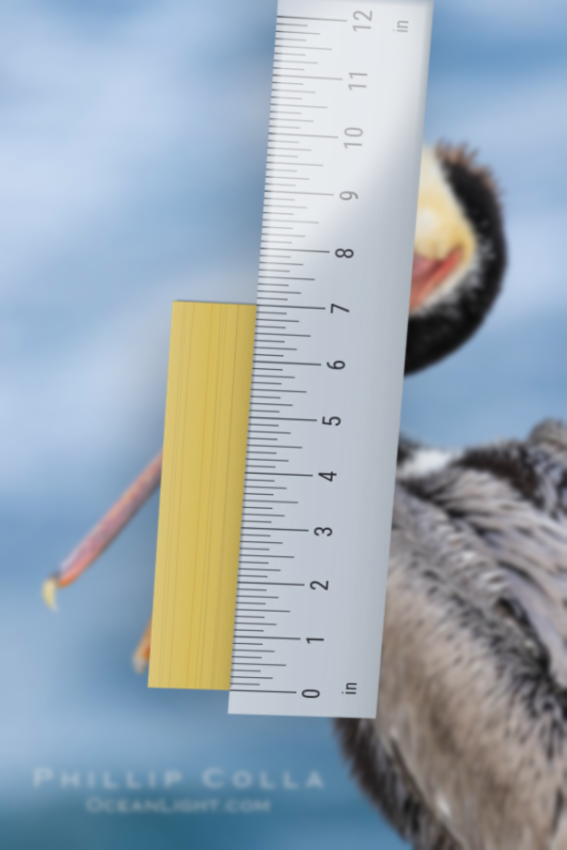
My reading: 7,in
